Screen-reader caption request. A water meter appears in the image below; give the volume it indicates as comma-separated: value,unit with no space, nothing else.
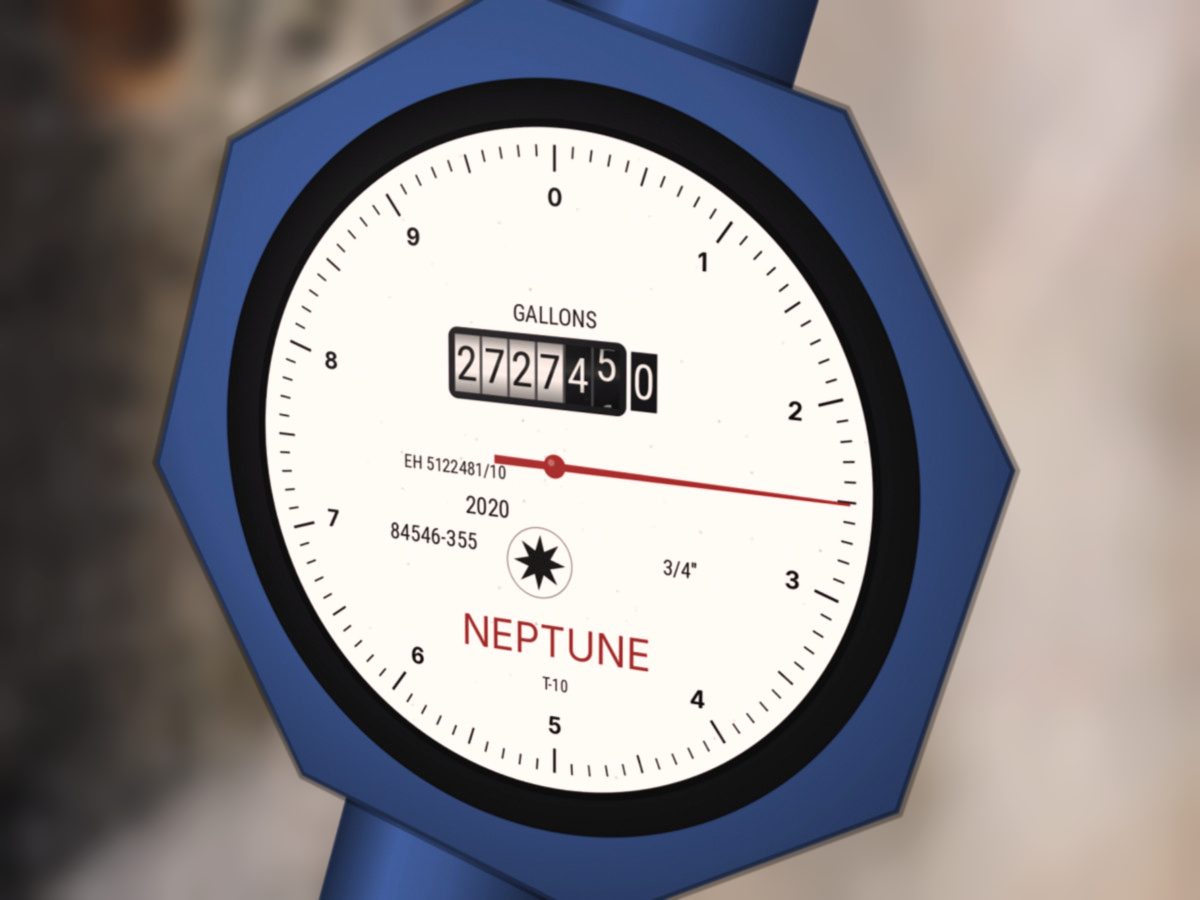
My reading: 2727452.5,gal
